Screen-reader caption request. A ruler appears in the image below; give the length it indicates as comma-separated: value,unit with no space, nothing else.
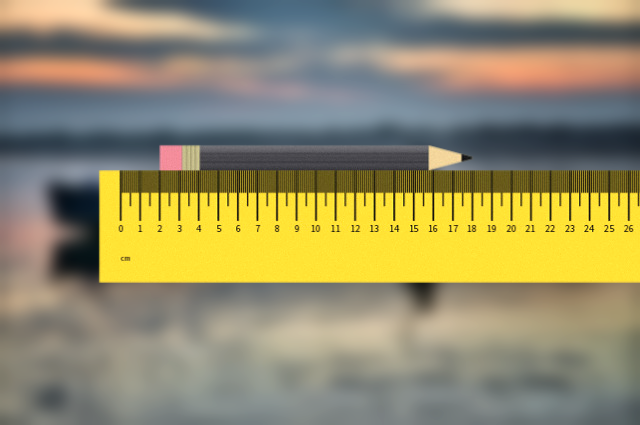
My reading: 16,cm
